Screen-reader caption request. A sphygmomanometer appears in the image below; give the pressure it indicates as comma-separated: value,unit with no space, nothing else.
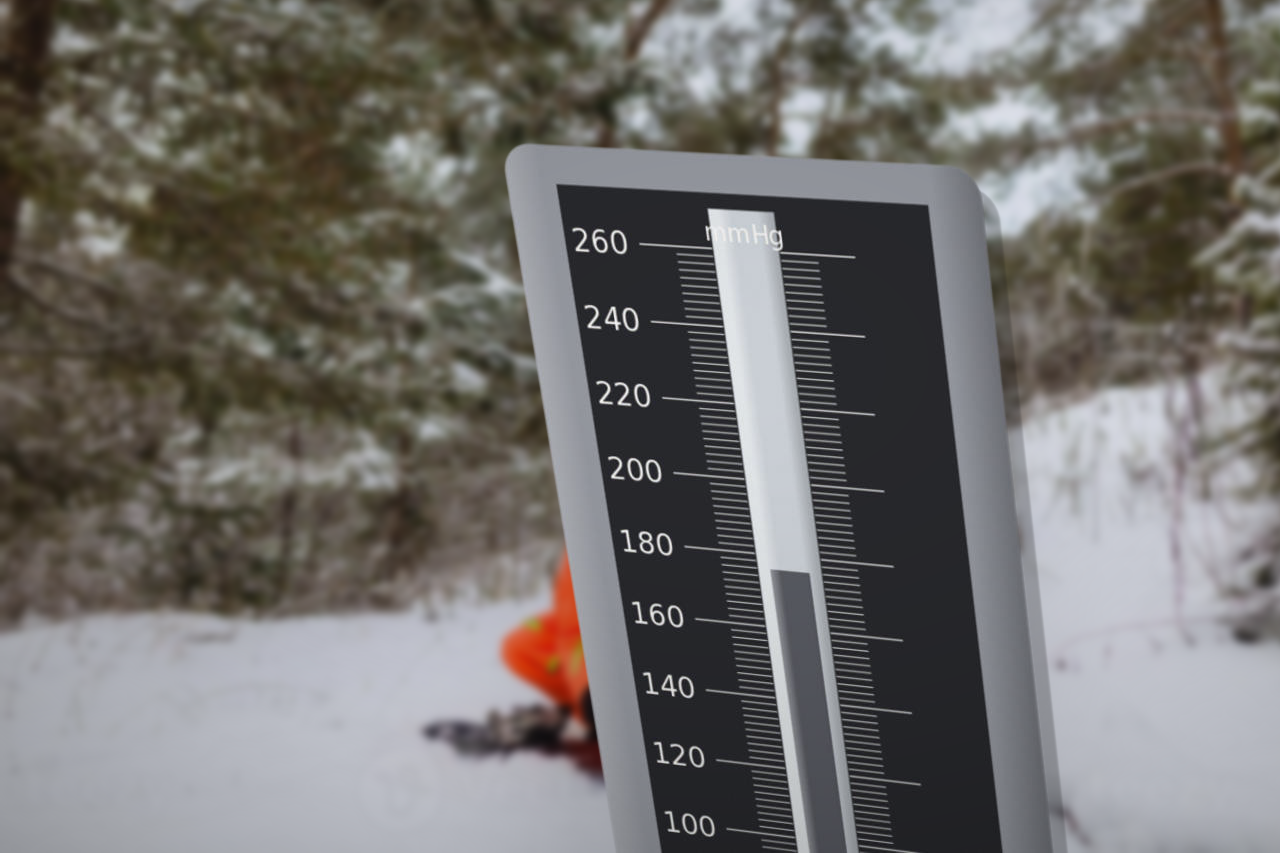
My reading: 176,mmHg
